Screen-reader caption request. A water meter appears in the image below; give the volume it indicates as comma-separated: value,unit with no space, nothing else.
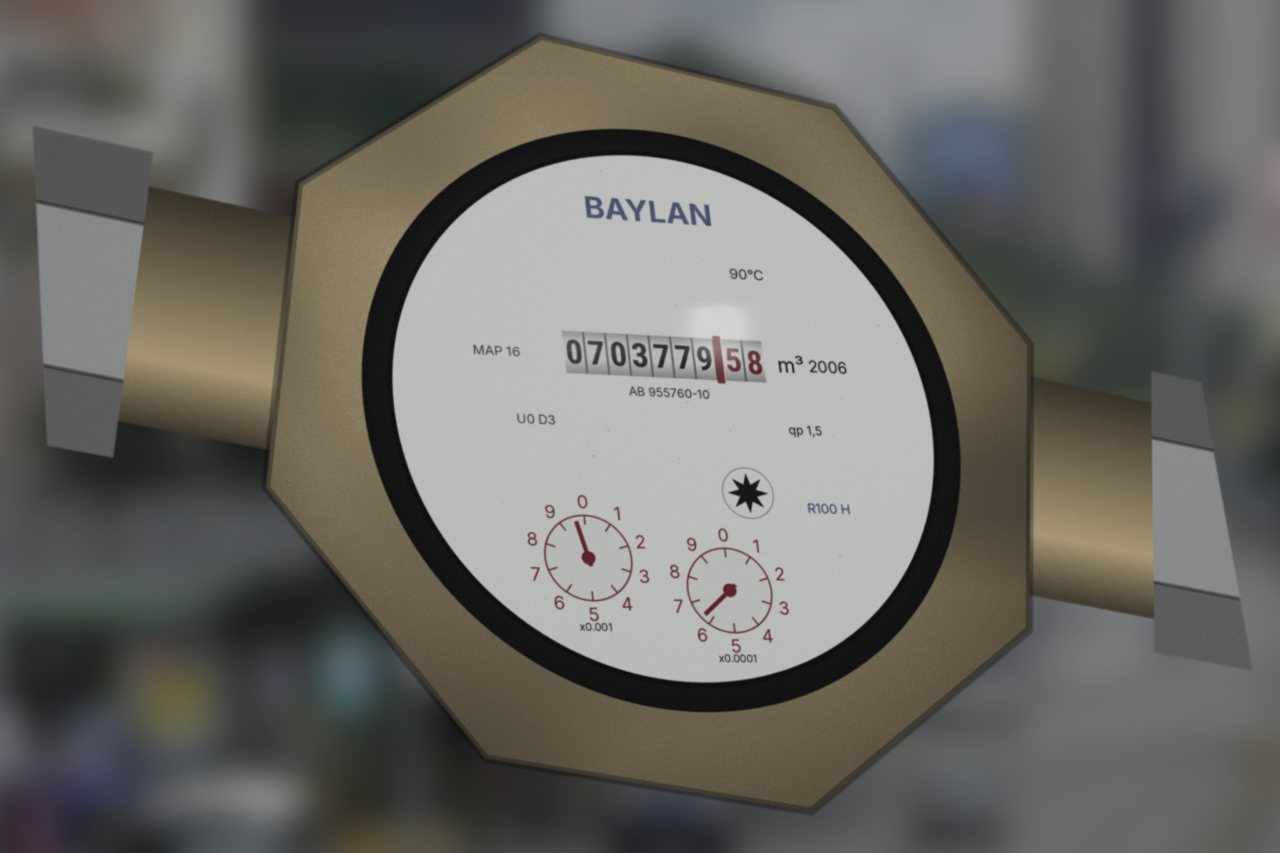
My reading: 703779.5796,m³
